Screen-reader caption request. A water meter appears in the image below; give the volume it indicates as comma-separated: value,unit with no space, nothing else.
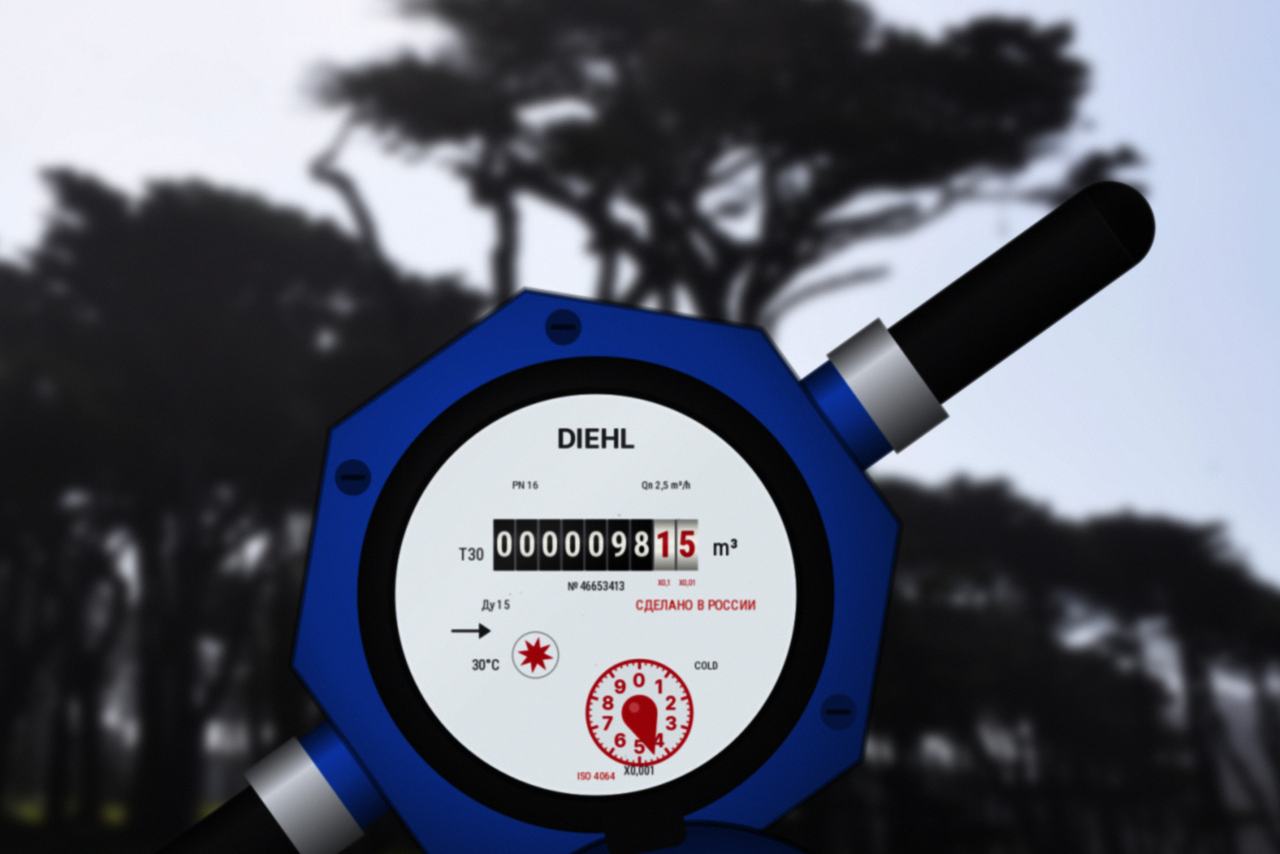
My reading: 98.154,m³
